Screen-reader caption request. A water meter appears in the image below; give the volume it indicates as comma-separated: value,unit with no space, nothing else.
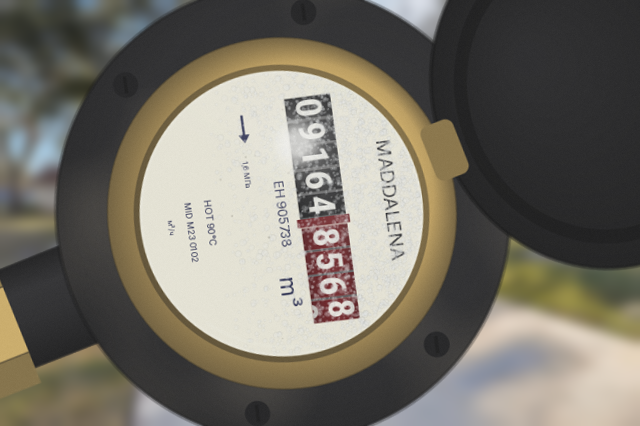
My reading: 9164.8568,m³
